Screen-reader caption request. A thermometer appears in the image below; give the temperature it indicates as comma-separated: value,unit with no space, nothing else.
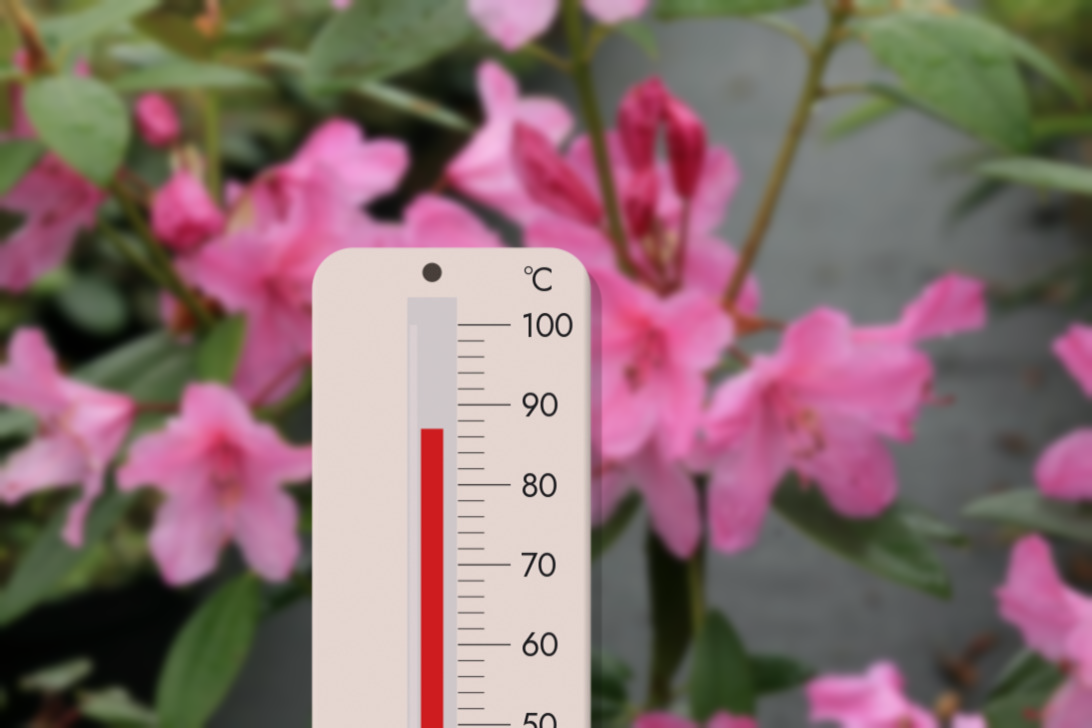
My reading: 87,°C
